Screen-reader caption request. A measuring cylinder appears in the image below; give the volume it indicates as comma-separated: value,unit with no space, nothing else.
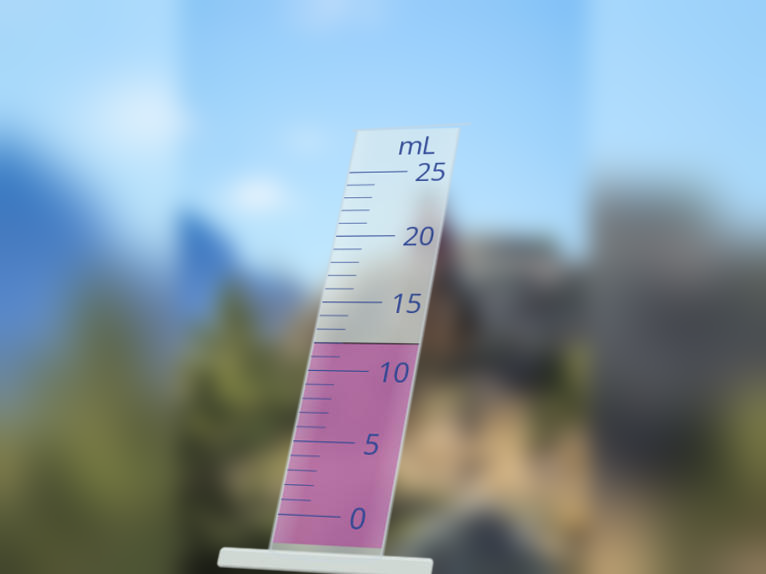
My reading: 12,mL
